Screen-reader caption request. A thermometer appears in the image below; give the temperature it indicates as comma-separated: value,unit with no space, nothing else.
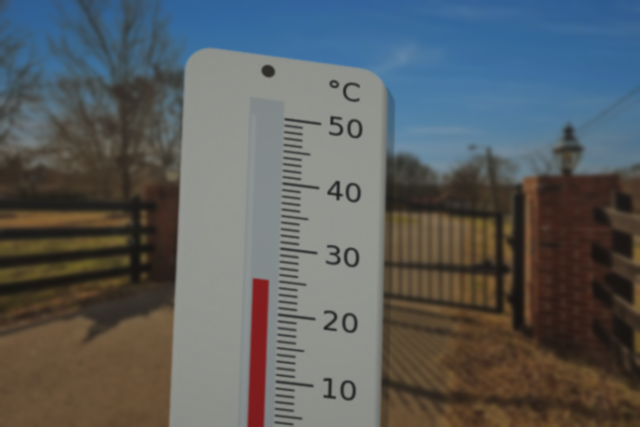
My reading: 25,°C
